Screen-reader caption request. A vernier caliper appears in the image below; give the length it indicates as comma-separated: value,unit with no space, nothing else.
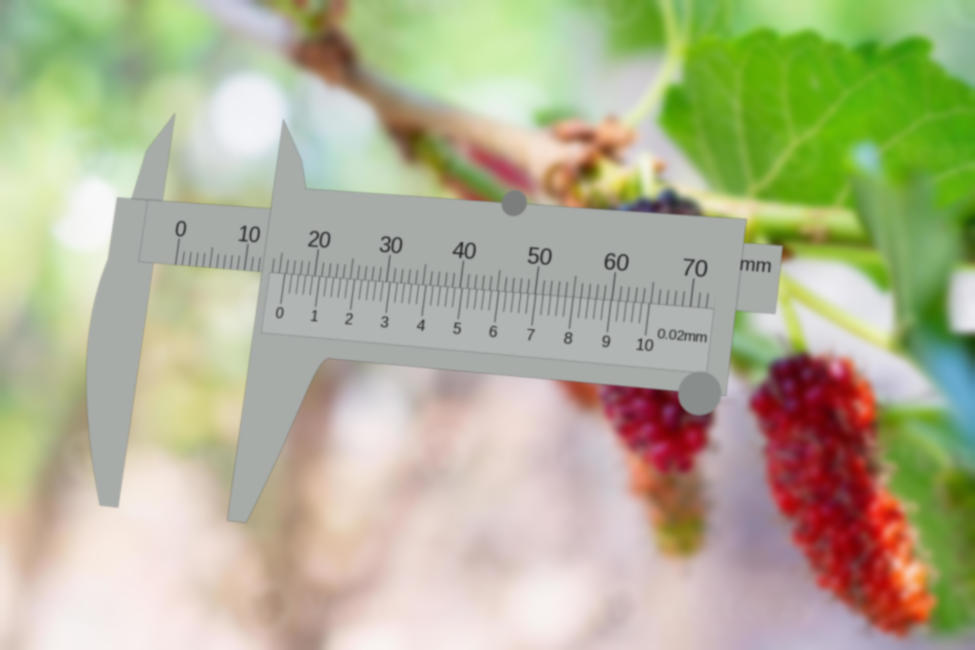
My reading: 15.8,mm
